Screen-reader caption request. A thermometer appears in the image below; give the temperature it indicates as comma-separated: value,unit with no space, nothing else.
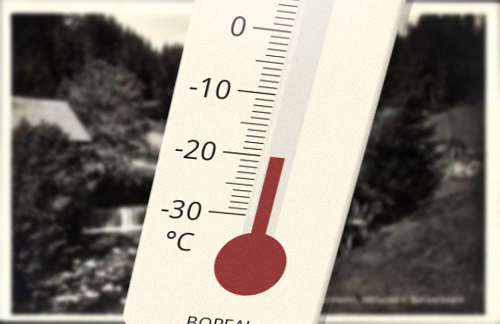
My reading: -20,°C
